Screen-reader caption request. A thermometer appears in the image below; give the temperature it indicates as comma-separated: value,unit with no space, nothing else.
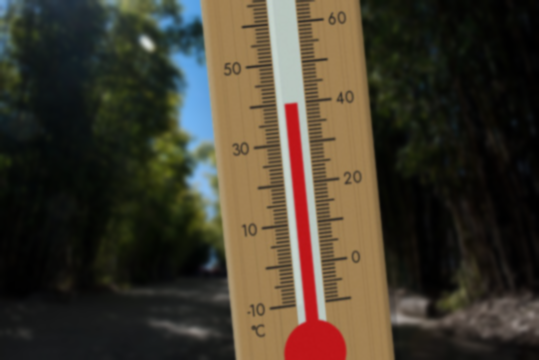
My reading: 40,°C
